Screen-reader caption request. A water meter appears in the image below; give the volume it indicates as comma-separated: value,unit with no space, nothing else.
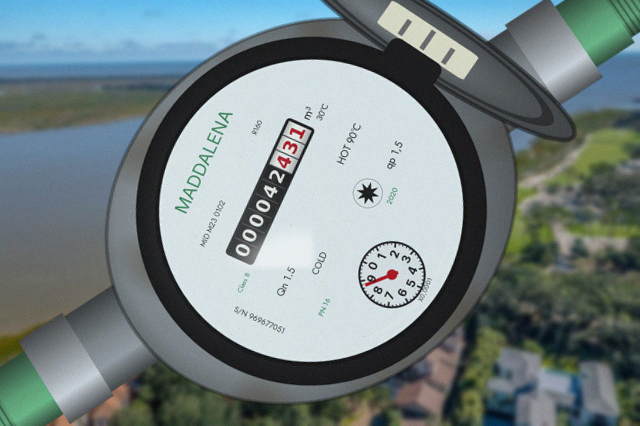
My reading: 42.4318,m³
